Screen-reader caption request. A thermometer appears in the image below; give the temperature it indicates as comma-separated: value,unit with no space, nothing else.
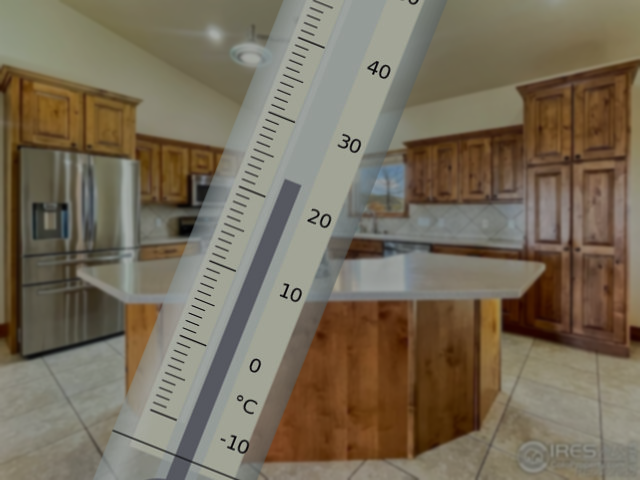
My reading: 23,°C
